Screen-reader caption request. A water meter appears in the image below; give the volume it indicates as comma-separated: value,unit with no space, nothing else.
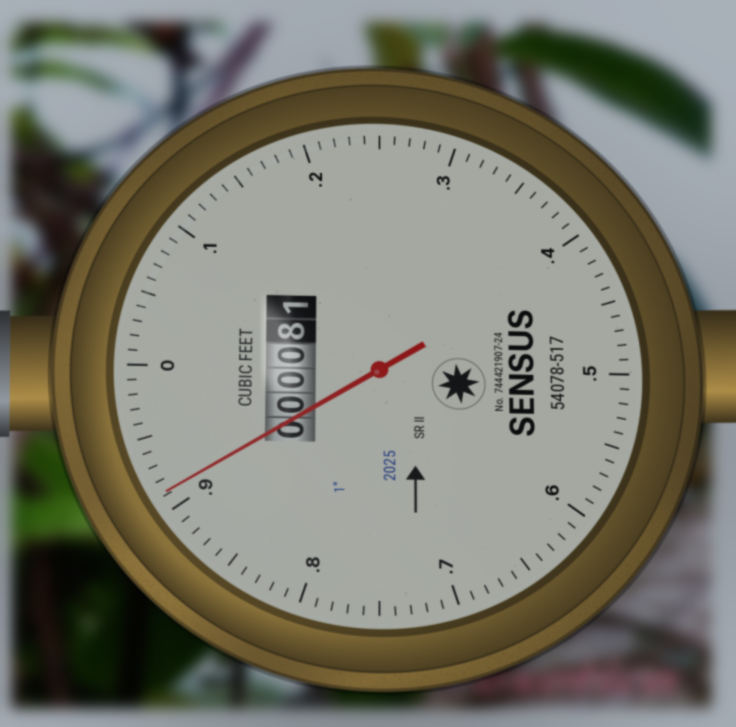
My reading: 80.91,ft³
